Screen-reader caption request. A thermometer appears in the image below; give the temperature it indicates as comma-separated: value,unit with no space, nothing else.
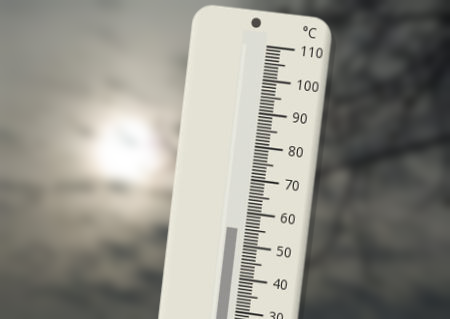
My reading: 55,°C
